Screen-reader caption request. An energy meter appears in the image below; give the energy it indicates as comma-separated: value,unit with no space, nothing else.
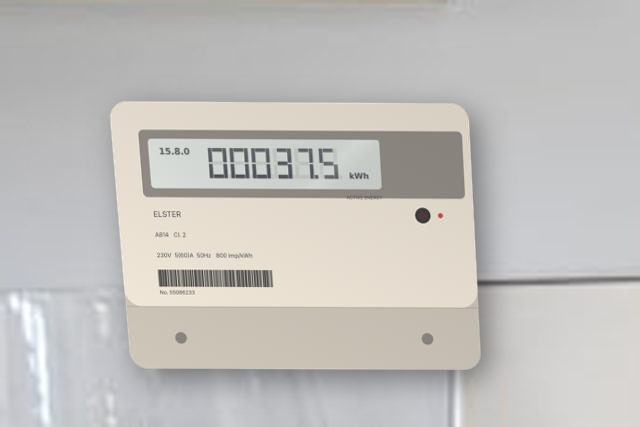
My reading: 37.5,kWh
